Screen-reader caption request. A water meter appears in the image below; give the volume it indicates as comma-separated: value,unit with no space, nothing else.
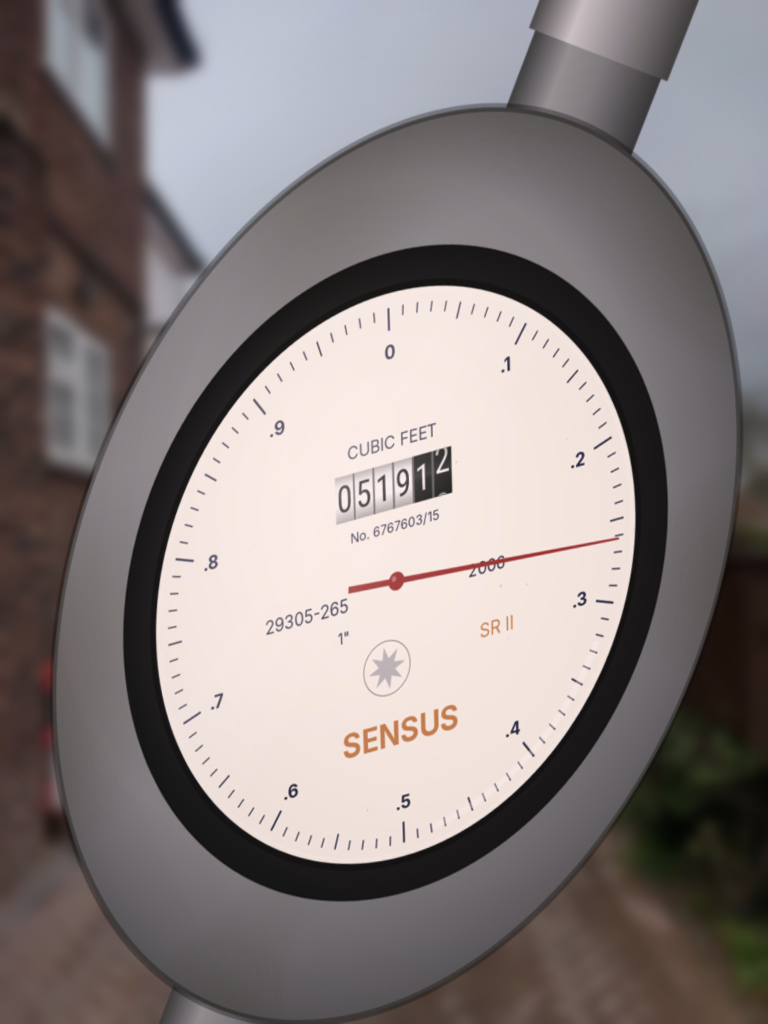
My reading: 51912.26,ft³
